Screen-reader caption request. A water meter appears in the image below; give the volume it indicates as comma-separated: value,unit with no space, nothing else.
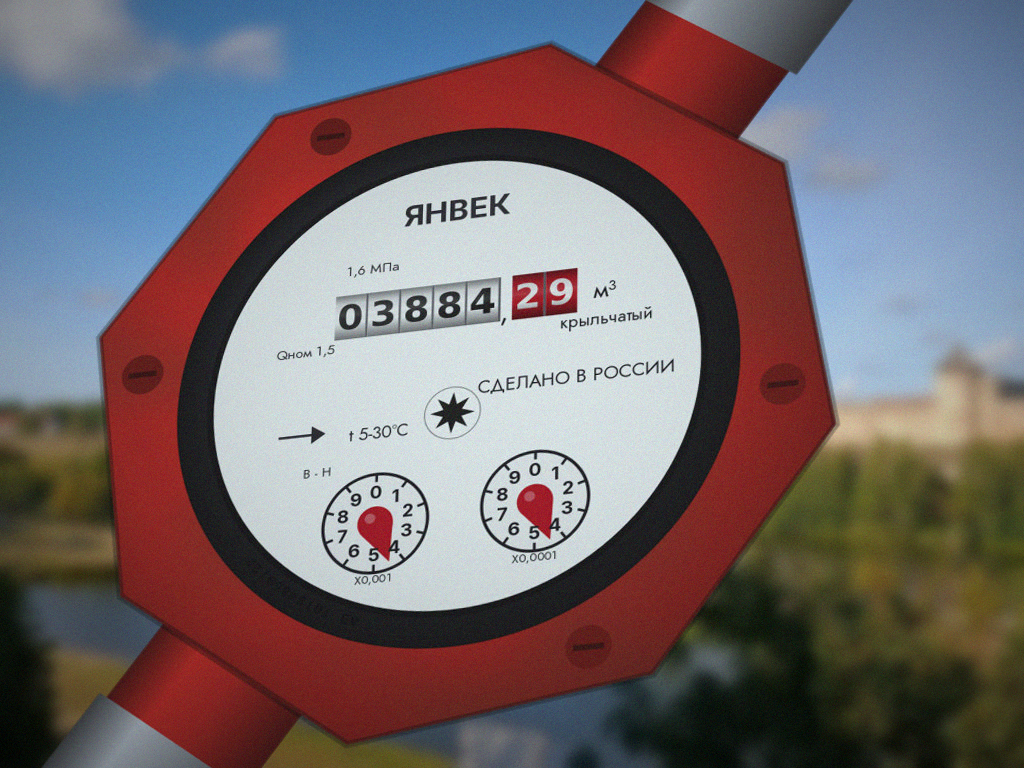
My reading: 3884.2944,m³
